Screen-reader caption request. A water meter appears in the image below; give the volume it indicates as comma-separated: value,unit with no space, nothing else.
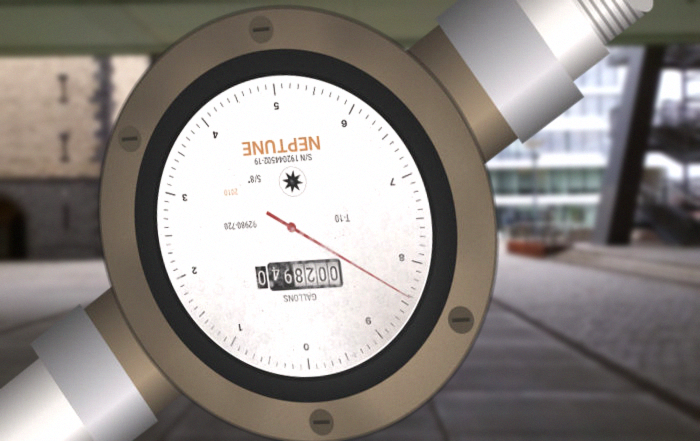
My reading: 28938.4,gal
